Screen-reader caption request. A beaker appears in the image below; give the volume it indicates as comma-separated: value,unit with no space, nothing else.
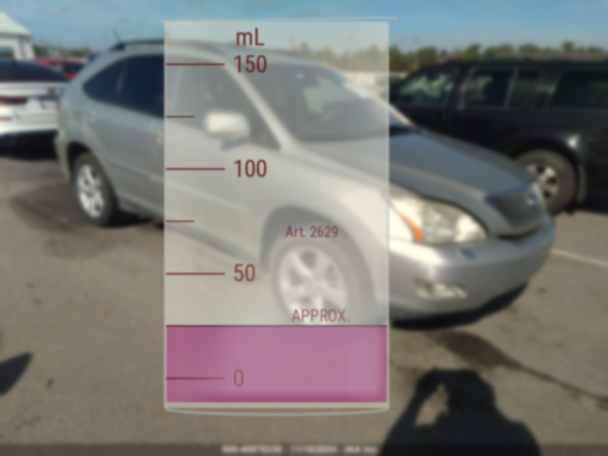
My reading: 25,mL
